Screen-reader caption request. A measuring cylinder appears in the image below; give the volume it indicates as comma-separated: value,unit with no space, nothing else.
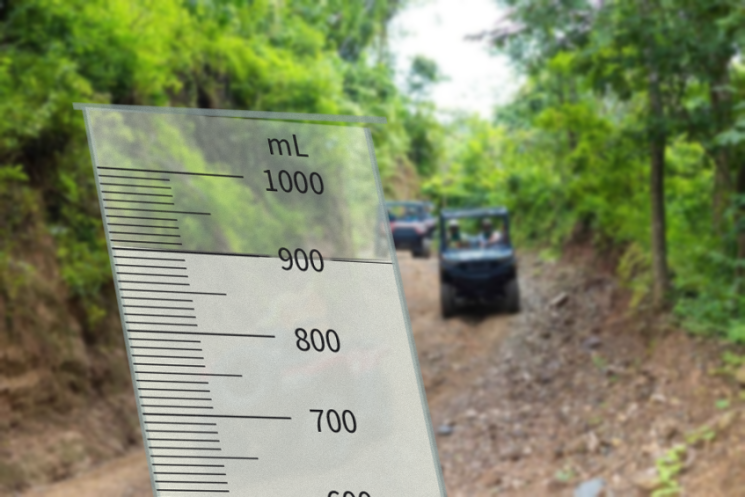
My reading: 900,mL
